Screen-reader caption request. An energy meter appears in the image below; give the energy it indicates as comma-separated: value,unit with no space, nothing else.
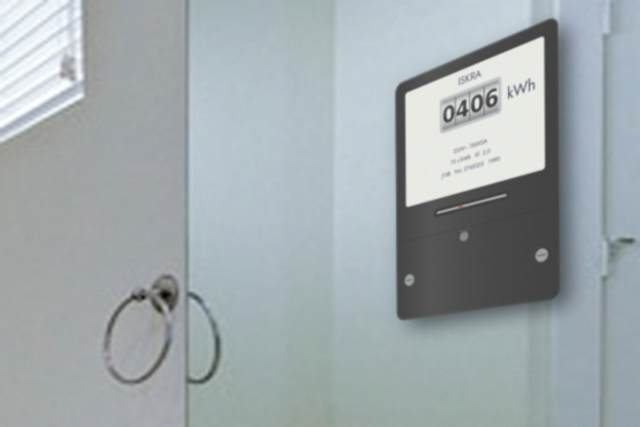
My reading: 406,kWh
